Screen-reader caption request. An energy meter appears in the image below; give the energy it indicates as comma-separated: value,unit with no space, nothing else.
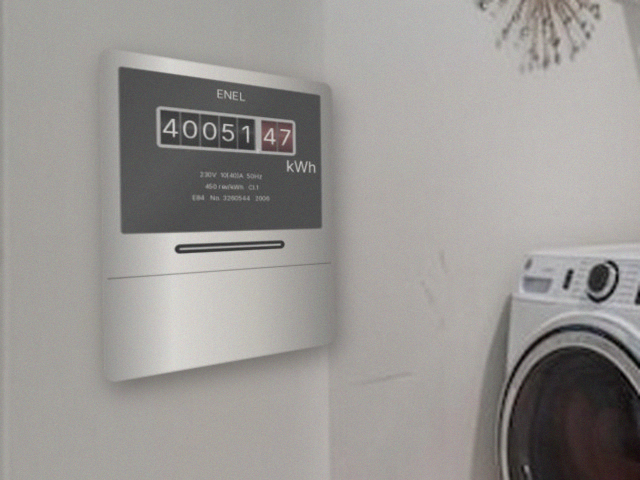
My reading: 40051.47,kWh
